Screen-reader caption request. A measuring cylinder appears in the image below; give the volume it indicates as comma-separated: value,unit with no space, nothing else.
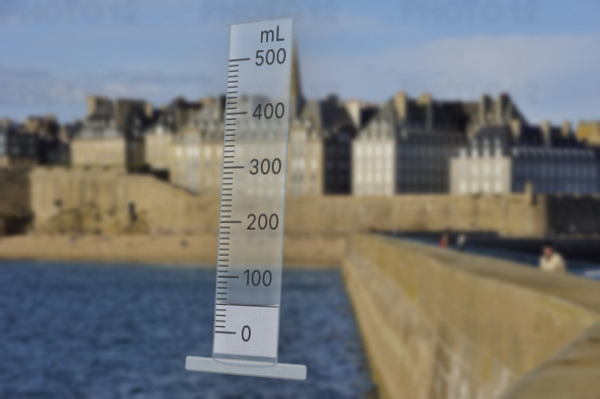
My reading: 50,mL
